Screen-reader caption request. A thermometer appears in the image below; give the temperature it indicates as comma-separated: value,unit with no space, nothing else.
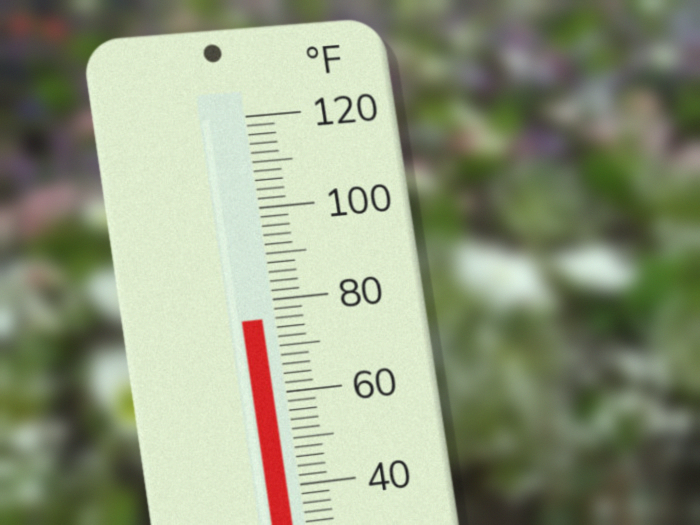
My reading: 76,°F
